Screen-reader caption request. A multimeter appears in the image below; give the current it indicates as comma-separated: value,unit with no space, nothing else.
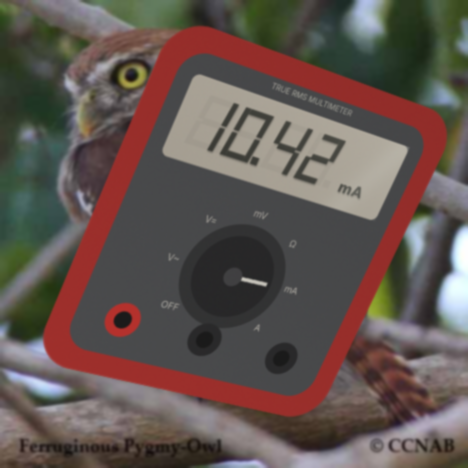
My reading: 10.42,mA
